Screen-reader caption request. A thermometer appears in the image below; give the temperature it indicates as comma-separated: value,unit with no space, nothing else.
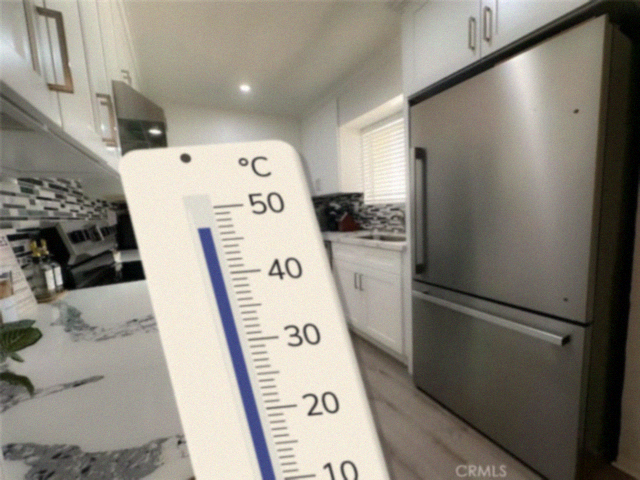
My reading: 47,°C
